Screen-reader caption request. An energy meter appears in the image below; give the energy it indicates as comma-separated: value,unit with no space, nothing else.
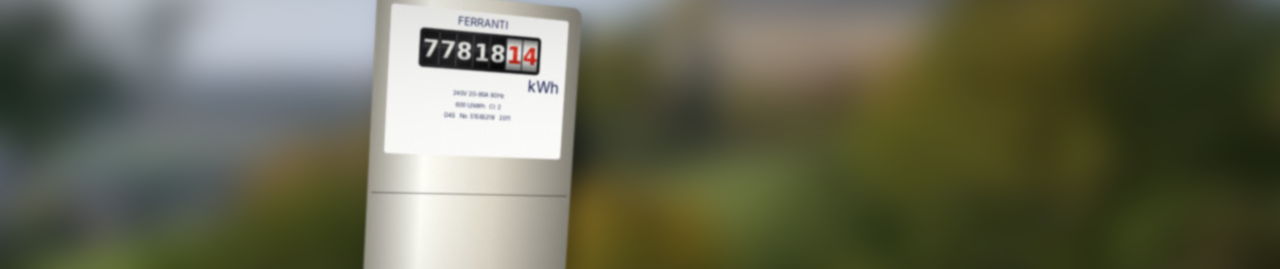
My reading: 77818.14,kWh
